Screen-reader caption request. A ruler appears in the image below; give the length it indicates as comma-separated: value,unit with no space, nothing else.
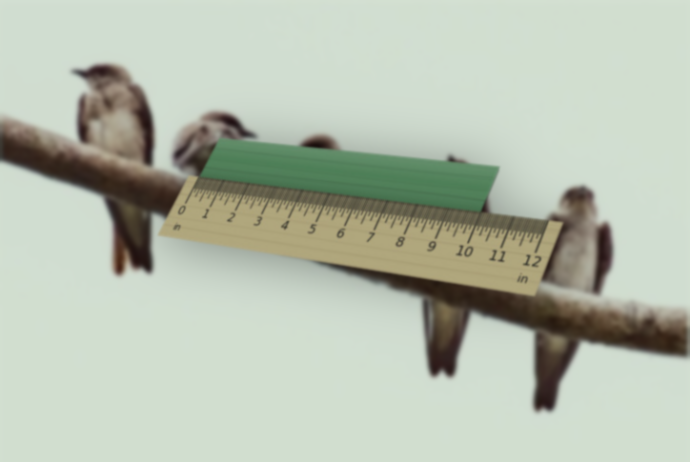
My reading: 10,in
